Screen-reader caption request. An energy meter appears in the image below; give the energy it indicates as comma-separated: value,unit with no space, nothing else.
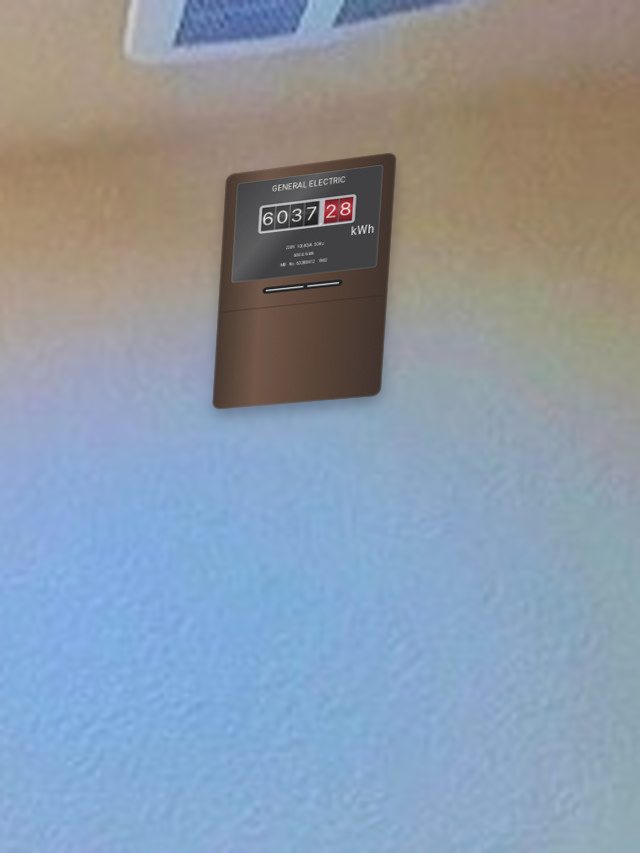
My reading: 6037.28,kWh
